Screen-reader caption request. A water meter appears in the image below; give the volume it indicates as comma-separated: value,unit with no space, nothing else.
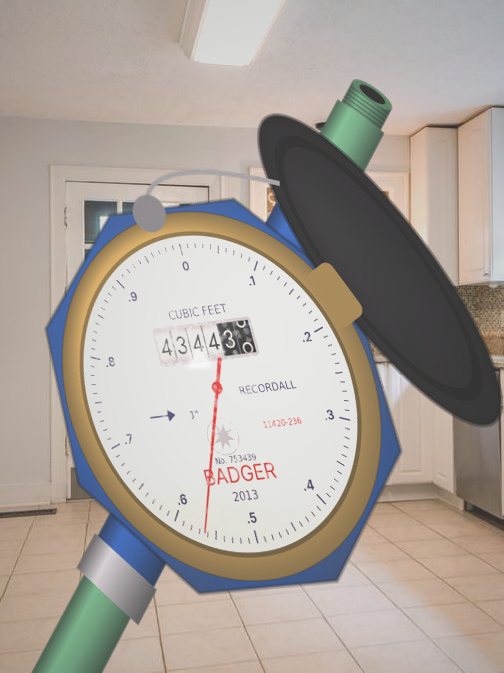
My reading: 434438.56,ft³
